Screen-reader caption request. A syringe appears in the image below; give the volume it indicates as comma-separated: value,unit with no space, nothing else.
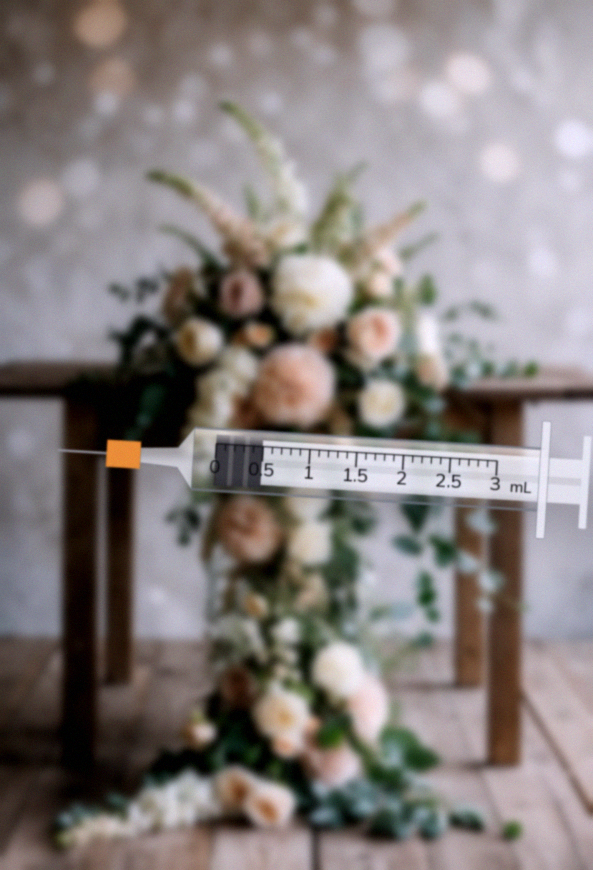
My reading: 0,mL
